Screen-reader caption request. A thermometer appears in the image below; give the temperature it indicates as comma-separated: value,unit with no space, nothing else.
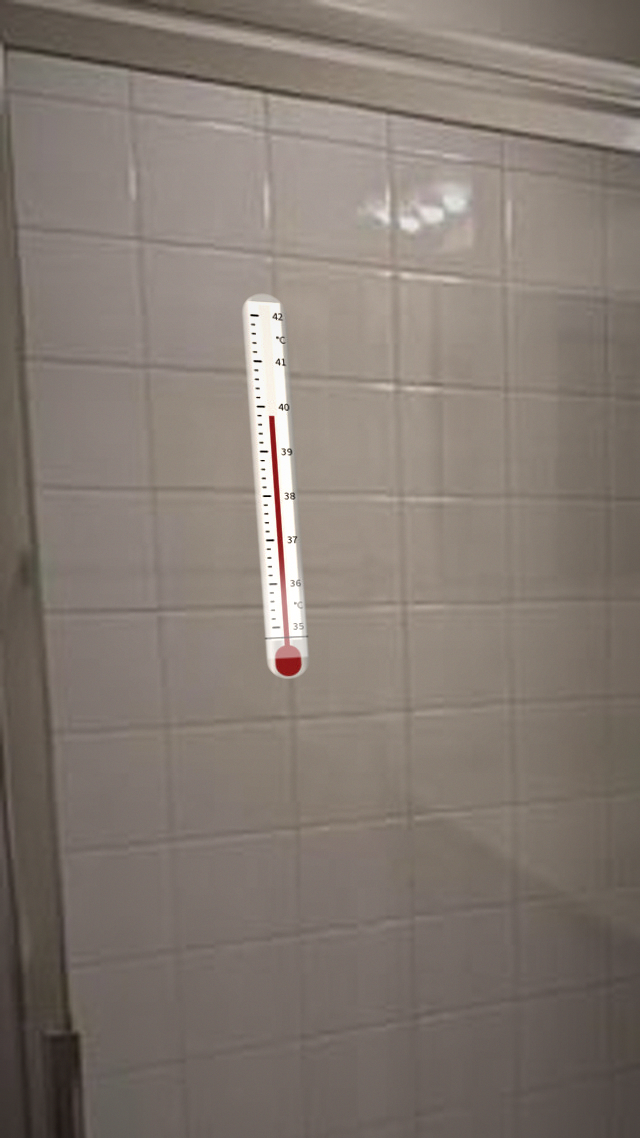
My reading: 39.8,°C
